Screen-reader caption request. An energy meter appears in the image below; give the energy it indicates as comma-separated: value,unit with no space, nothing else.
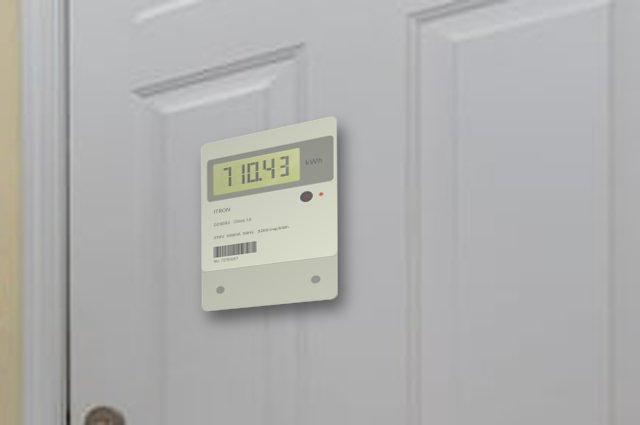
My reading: 710.43,kWh
